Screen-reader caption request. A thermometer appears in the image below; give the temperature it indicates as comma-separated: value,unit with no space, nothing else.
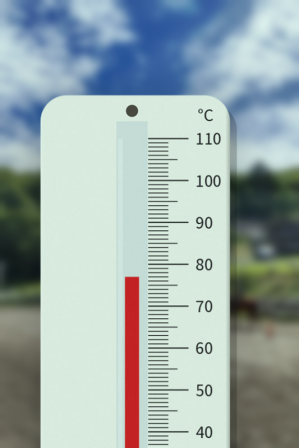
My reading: 77,°C
